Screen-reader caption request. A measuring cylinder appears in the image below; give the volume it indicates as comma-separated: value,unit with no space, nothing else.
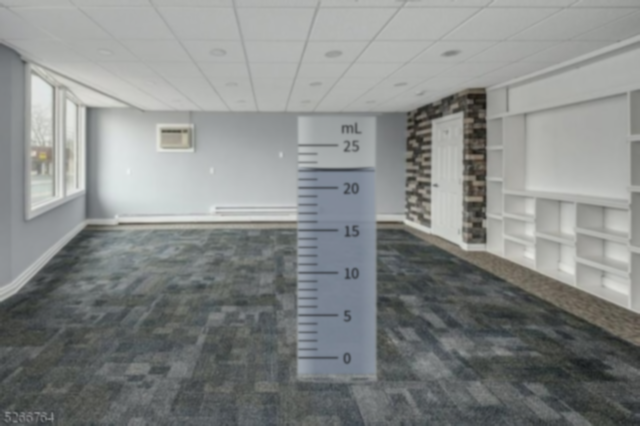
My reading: 22,mL
